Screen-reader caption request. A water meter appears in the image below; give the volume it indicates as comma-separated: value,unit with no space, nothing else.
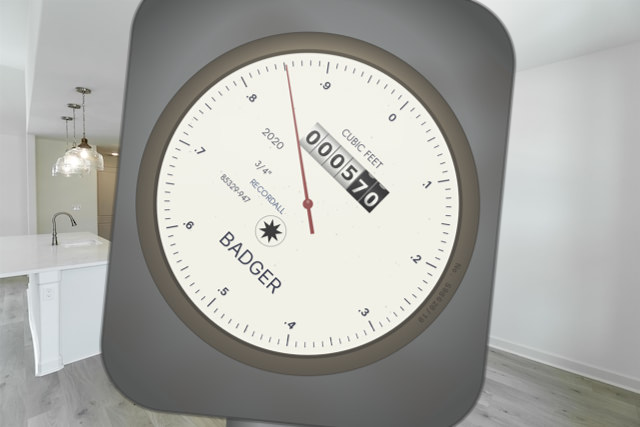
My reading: 569.85,ft³
